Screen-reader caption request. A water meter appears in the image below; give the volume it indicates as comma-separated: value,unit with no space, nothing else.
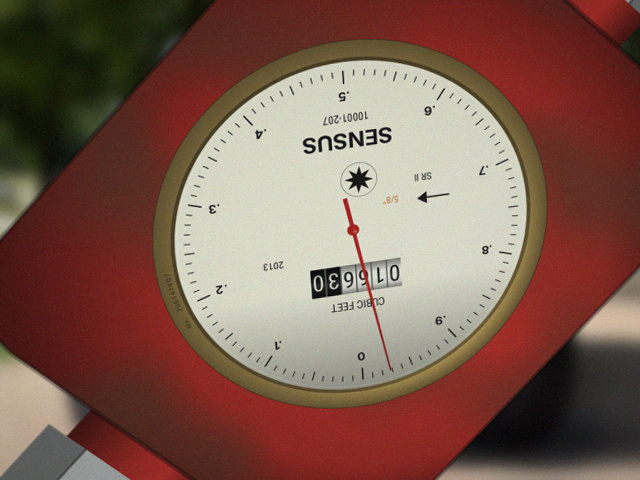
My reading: 16629.97,ft³
